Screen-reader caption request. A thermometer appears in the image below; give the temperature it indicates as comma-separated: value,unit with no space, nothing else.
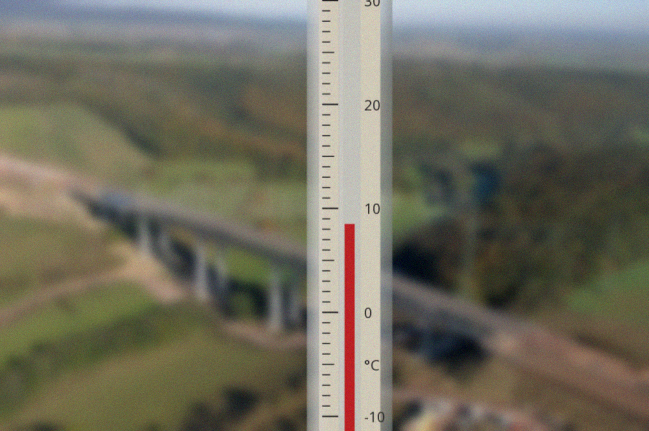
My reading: 8.5,°C
